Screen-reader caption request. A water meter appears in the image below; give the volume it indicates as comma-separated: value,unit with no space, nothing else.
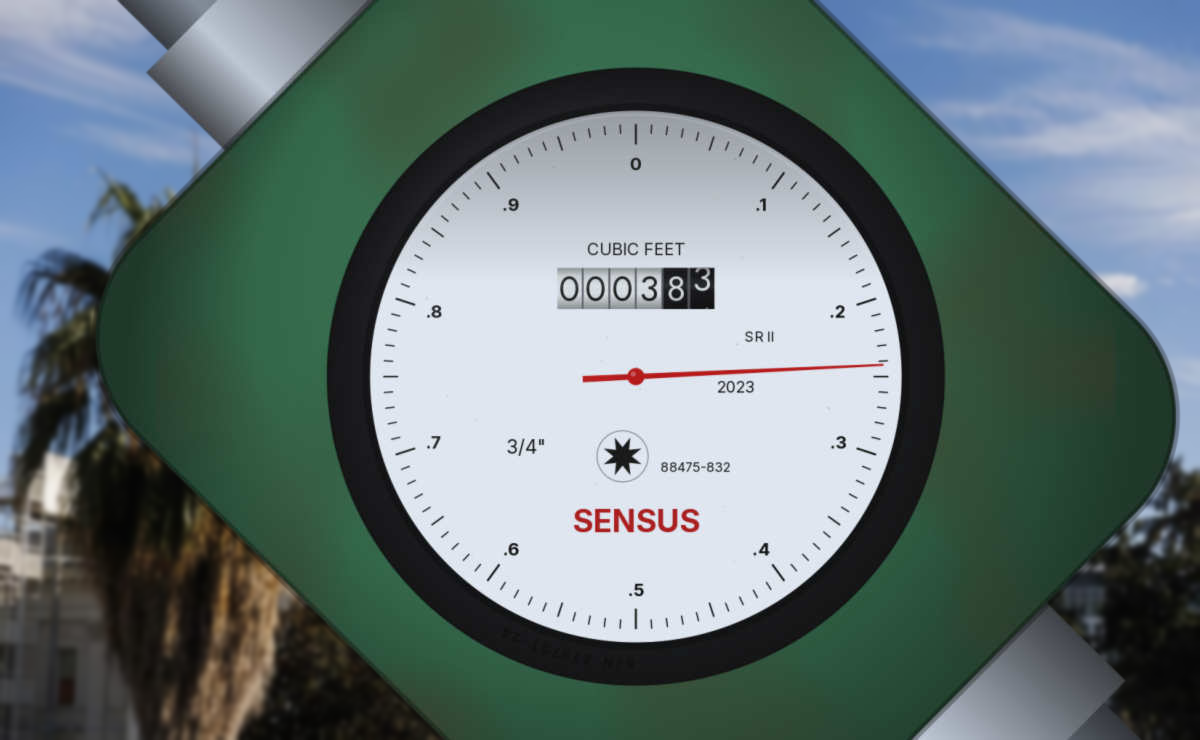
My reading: 383.24,ft³
